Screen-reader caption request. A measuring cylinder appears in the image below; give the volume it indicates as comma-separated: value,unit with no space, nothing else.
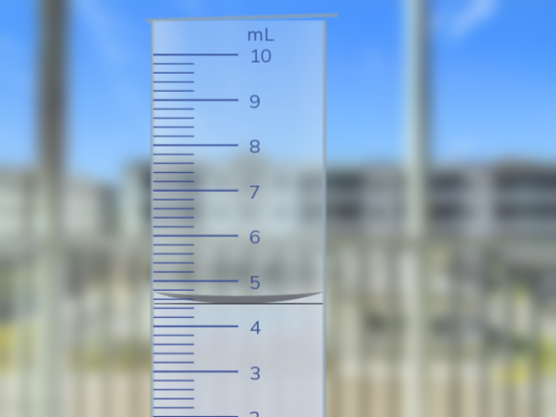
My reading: 4.5,mL
